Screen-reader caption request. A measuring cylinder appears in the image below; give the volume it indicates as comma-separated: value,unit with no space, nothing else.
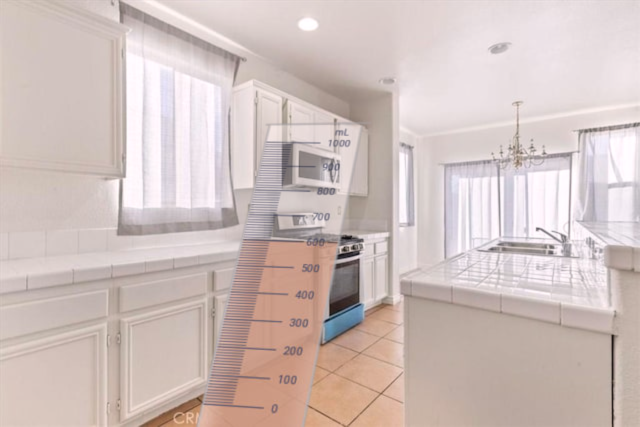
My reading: 600,mL
